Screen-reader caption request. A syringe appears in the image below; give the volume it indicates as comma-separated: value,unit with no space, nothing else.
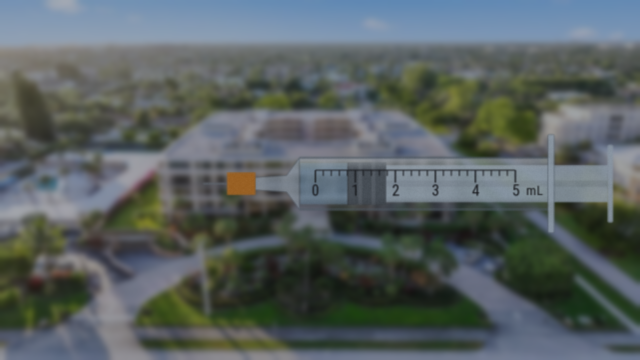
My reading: 0.8,mL
